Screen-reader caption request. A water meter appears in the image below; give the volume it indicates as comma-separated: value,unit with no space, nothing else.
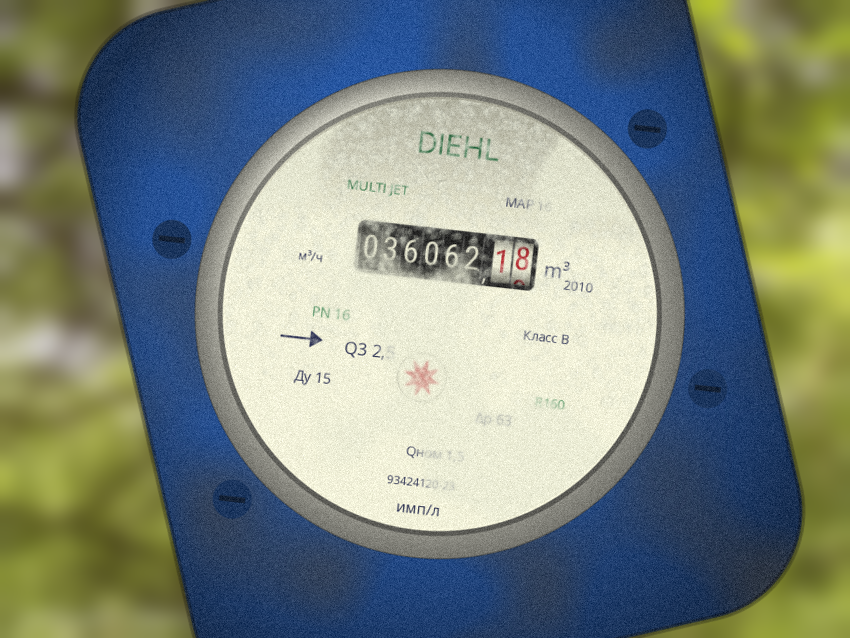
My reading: 36062.18,m³
